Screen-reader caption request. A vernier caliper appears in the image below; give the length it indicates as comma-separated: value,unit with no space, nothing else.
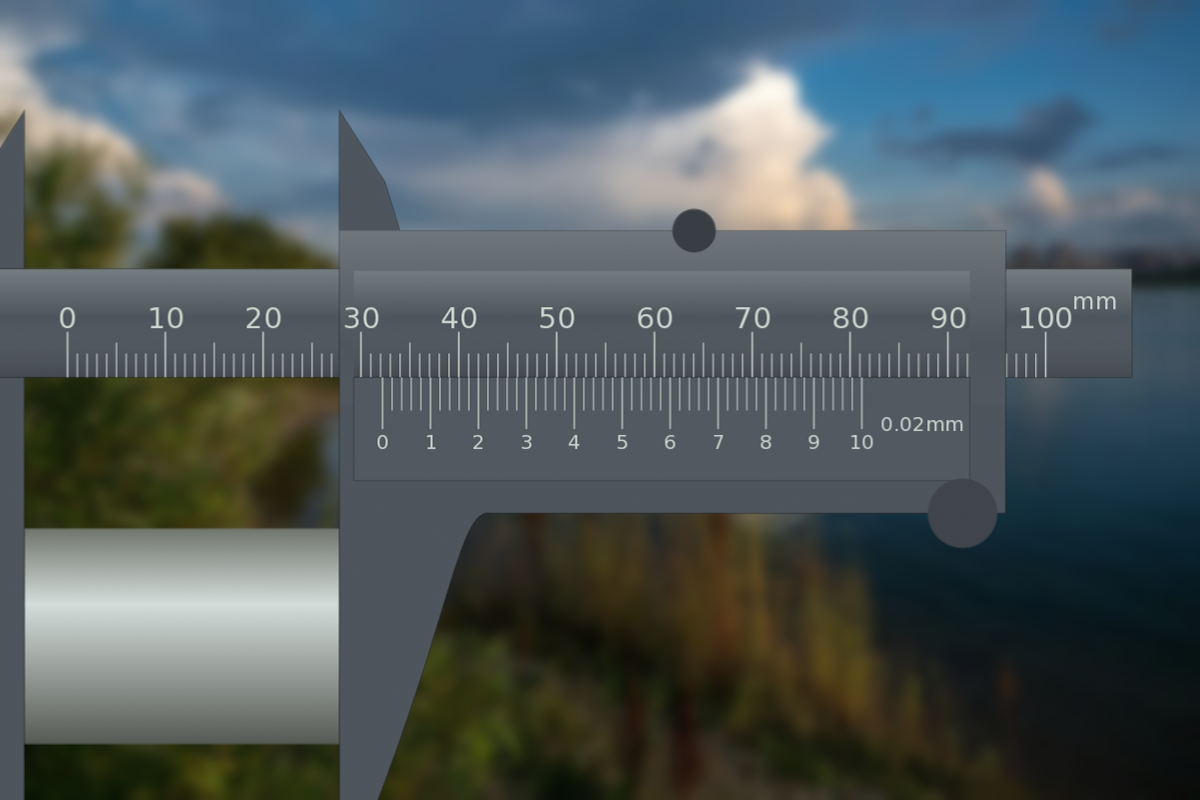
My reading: 32.2,mm
